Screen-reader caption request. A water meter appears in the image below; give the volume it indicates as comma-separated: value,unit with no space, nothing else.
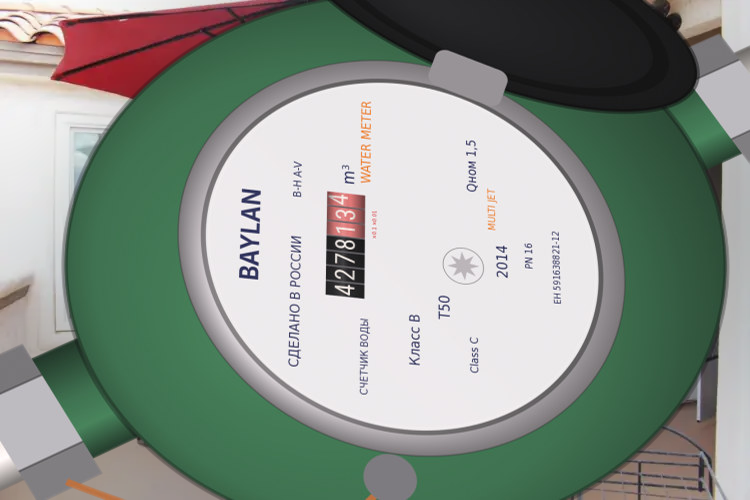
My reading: 4278.134,m³
